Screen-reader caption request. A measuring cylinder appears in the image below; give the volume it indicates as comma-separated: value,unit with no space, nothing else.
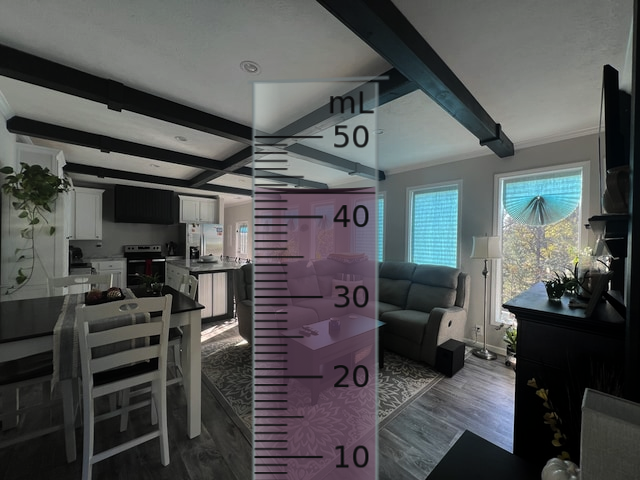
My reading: 43,mL
